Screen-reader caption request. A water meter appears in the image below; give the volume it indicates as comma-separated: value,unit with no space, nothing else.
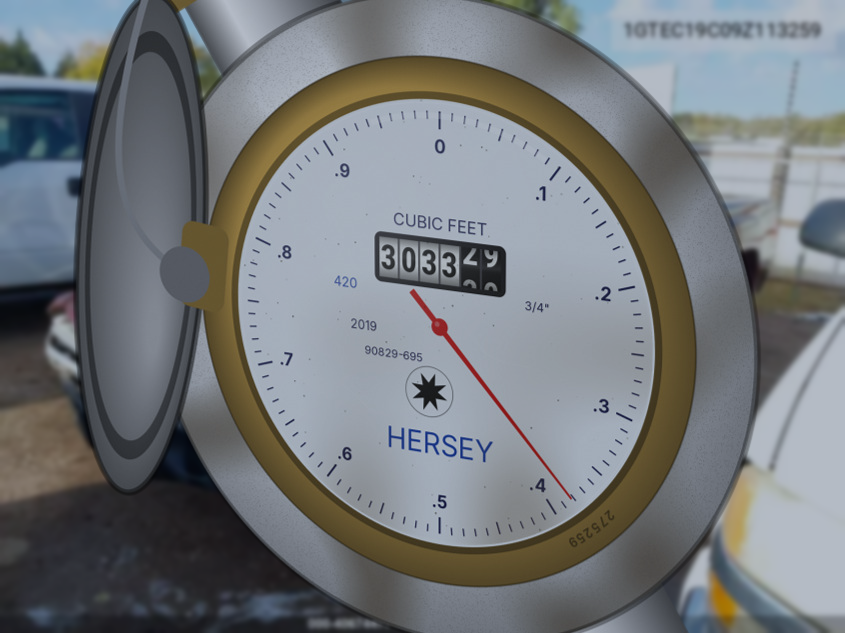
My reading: 303329.38,ft³
